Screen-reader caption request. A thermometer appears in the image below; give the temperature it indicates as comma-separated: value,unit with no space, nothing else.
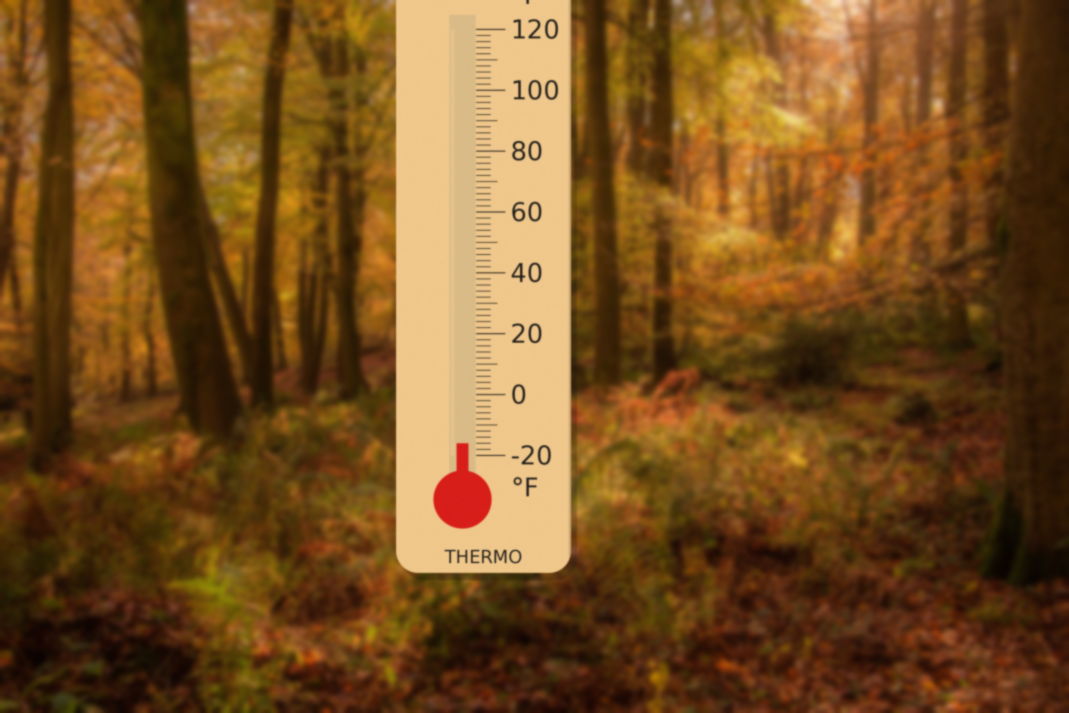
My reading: -16,°F
